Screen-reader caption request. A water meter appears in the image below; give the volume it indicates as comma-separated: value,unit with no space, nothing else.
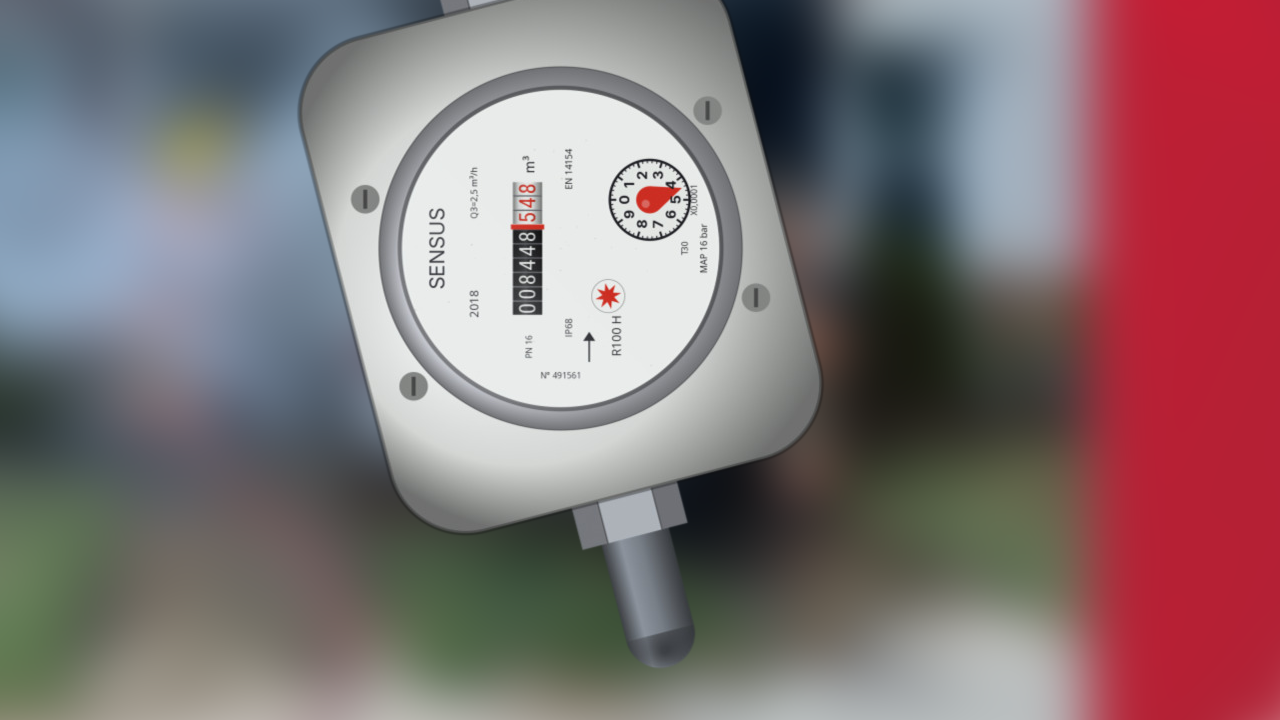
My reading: 8448.5484,m³
